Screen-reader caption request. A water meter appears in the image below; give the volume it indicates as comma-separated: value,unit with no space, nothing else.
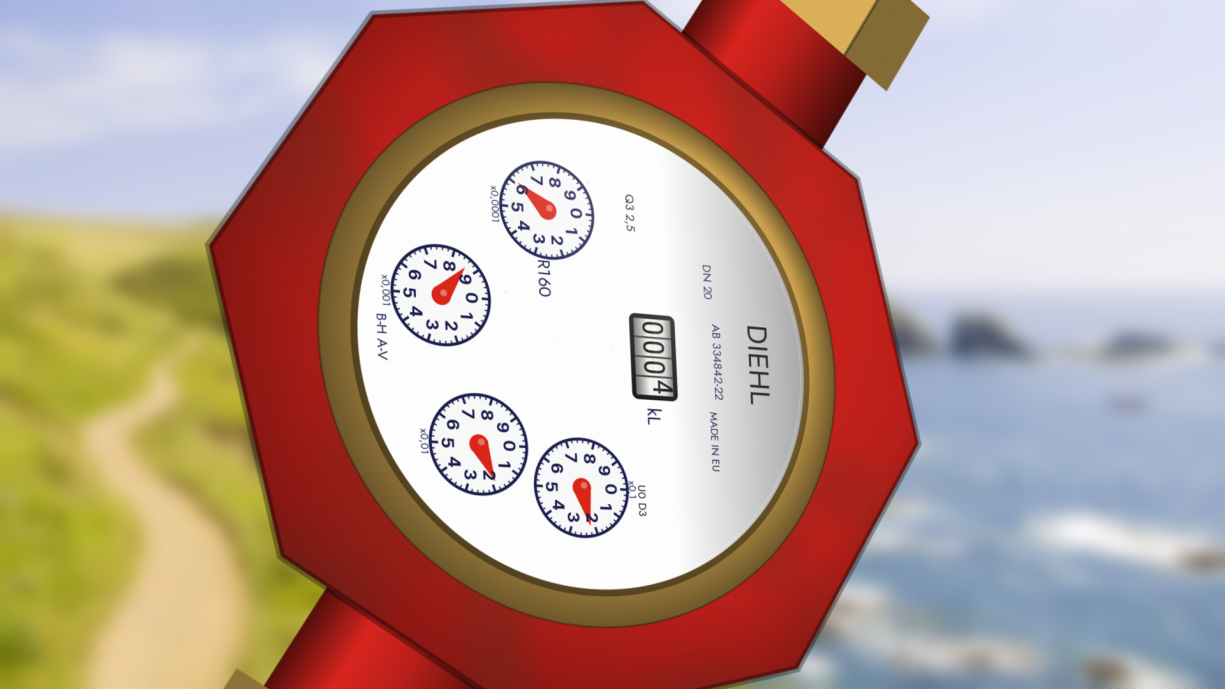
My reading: 4.2186,kL
